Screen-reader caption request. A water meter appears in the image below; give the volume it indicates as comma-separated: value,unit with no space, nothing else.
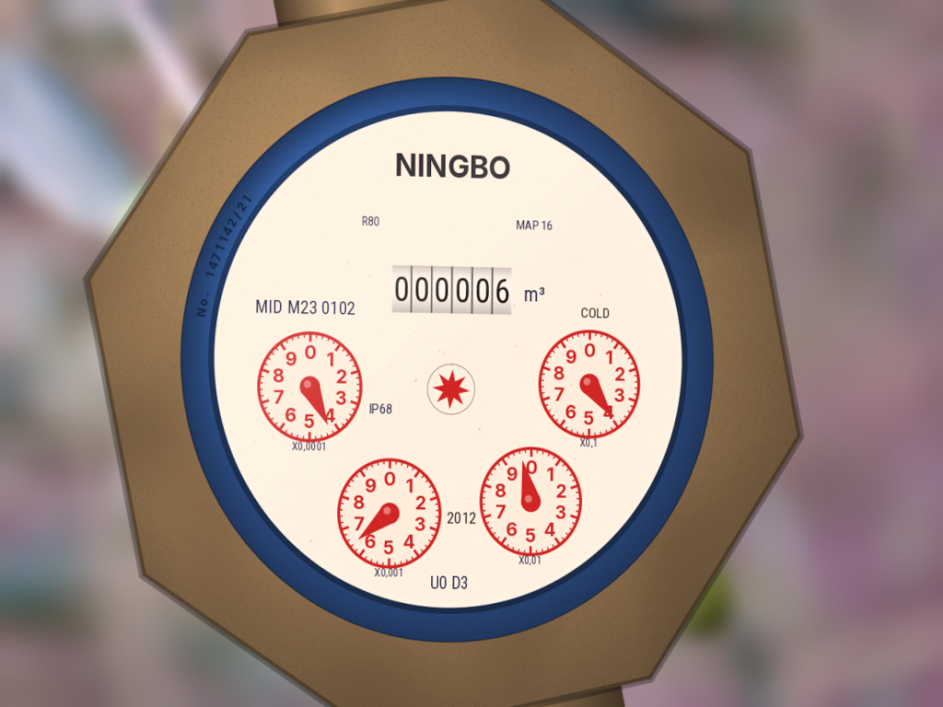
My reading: 6.3964,m³
